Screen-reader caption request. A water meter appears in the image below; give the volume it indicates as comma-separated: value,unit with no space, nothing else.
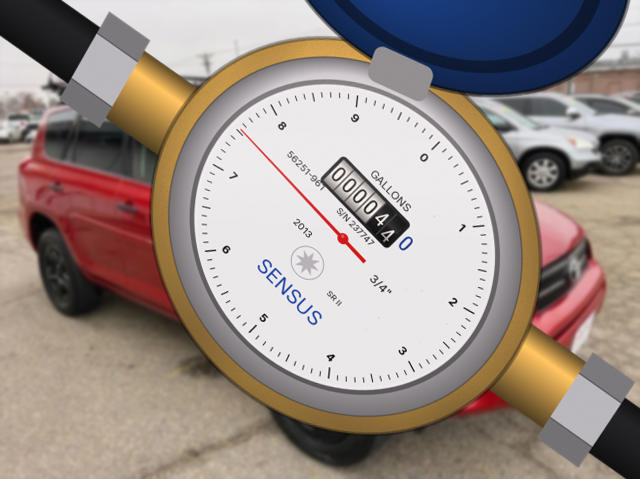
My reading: 437.5,gal
